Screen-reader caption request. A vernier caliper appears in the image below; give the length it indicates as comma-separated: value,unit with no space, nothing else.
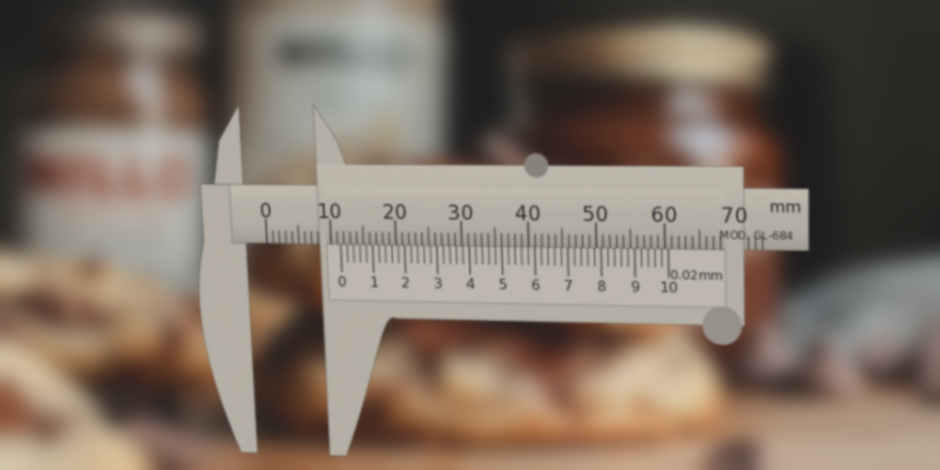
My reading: 11.5,mm
